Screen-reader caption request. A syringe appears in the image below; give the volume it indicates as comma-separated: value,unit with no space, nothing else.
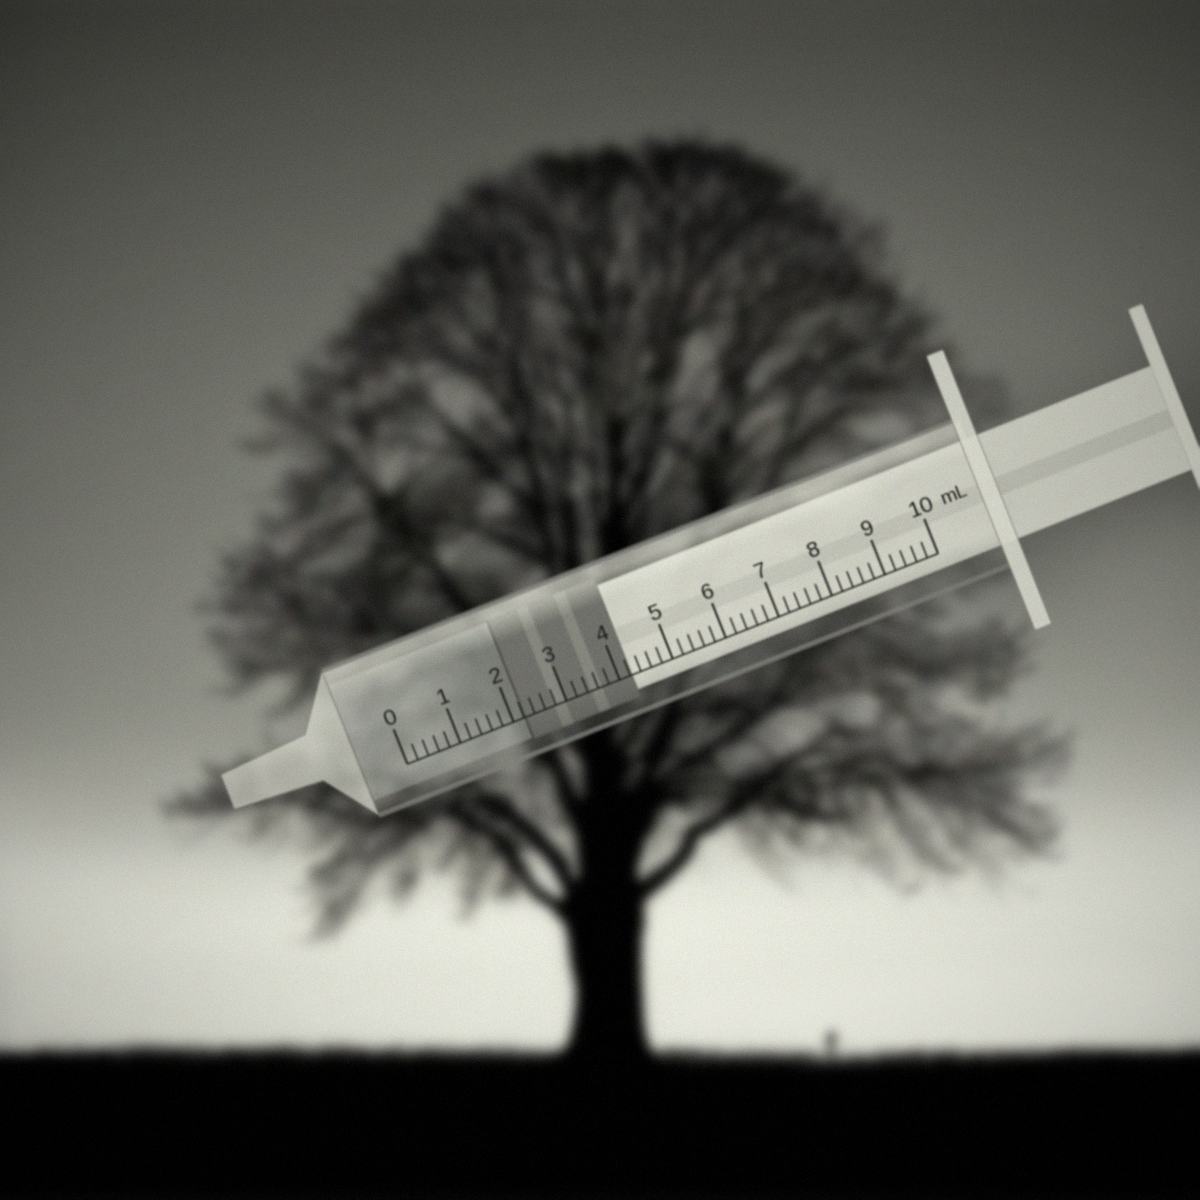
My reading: 2.2,mL
